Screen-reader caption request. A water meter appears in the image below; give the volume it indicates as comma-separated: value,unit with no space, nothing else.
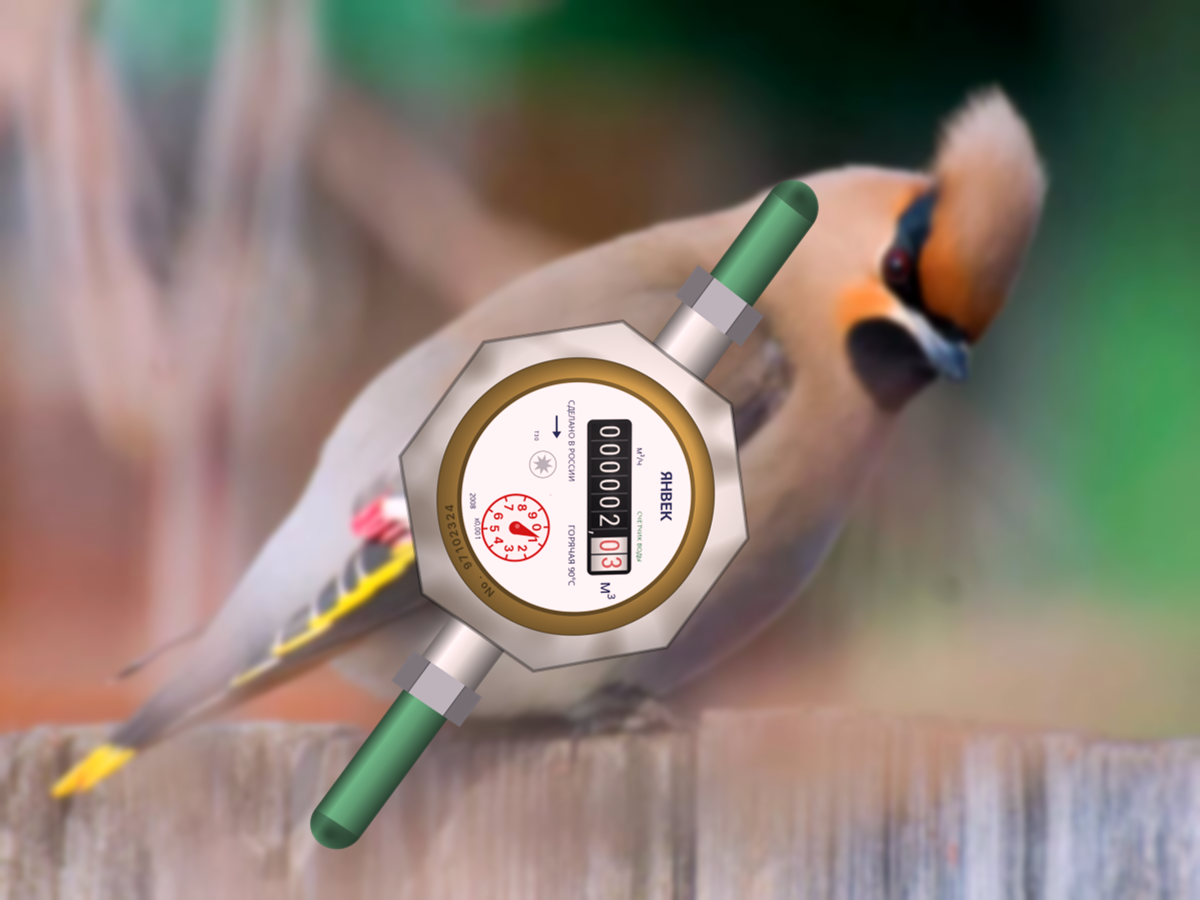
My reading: 2.030,m³
